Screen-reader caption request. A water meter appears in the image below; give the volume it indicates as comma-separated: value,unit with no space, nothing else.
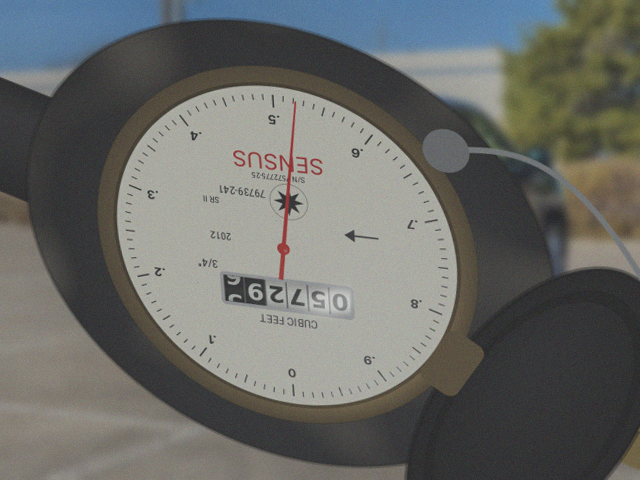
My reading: 57295.52,ft³
